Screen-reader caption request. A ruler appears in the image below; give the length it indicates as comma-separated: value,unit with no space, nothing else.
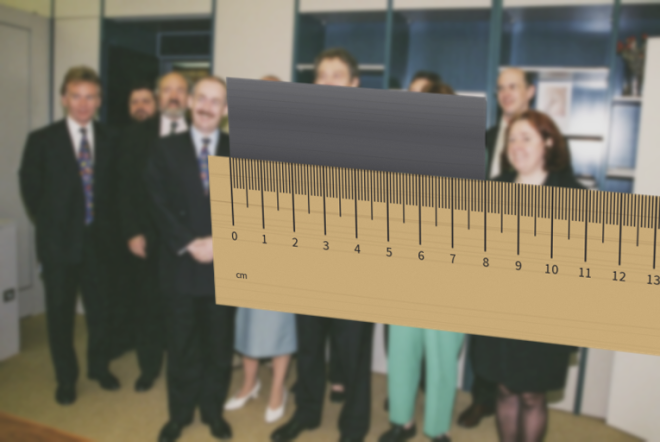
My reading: 8,cm
